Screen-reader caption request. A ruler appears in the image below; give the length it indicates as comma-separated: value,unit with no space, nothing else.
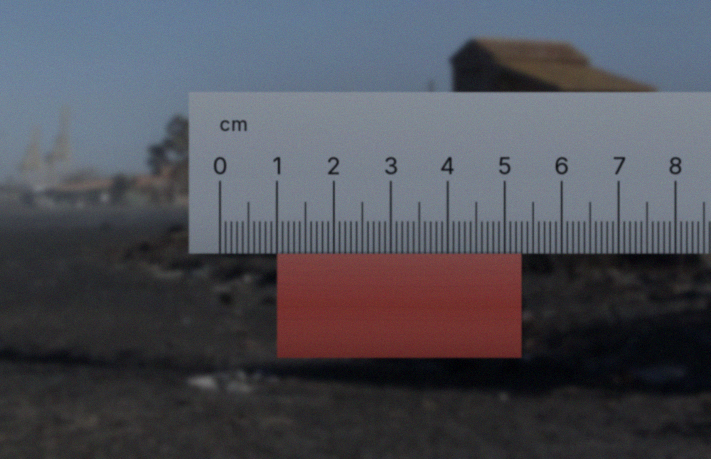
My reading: 4.3,cm
